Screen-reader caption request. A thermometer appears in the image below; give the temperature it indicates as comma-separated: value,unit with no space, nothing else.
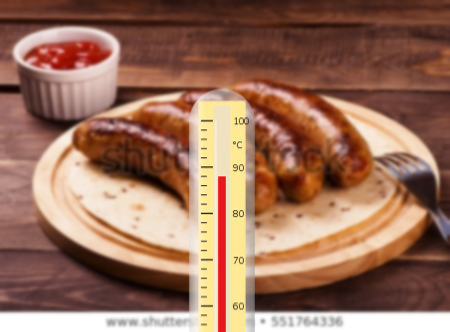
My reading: 88,°C
